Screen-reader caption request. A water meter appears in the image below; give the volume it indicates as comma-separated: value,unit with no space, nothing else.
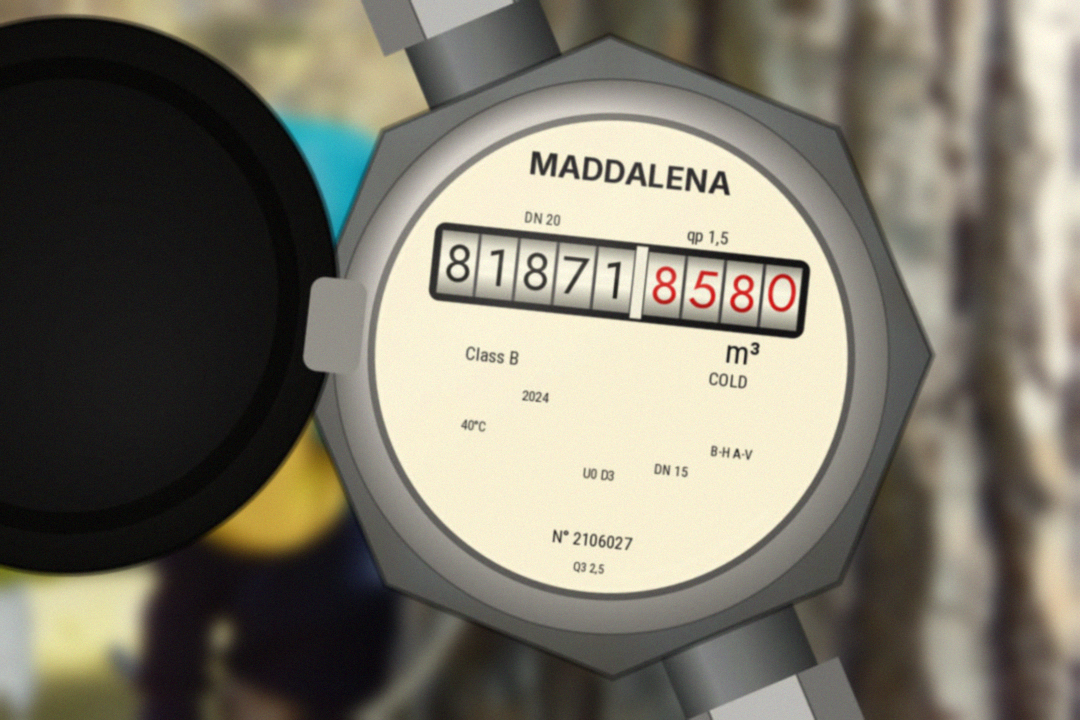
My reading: 81871.8580,m³
